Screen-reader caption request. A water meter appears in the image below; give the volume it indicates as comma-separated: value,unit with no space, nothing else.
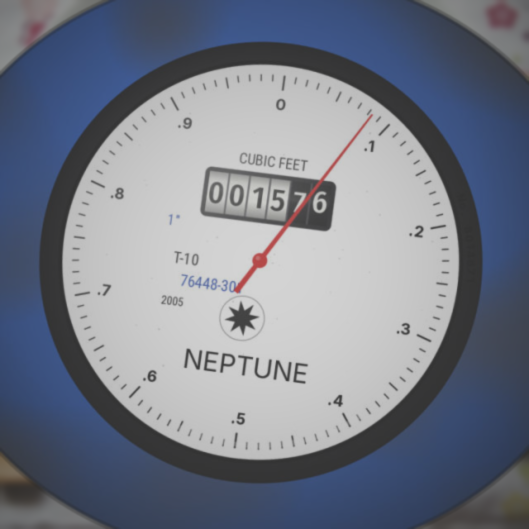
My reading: 1576.08,ft³
